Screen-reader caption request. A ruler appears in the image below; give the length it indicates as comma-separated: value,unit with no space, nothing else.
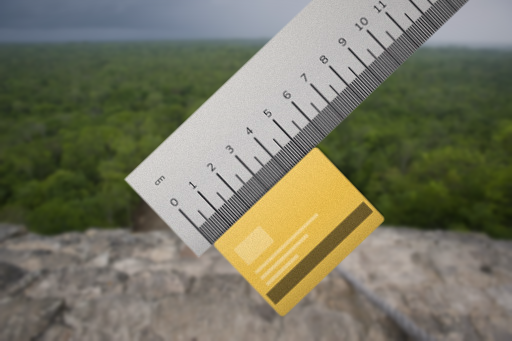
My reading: 5.5,cm
